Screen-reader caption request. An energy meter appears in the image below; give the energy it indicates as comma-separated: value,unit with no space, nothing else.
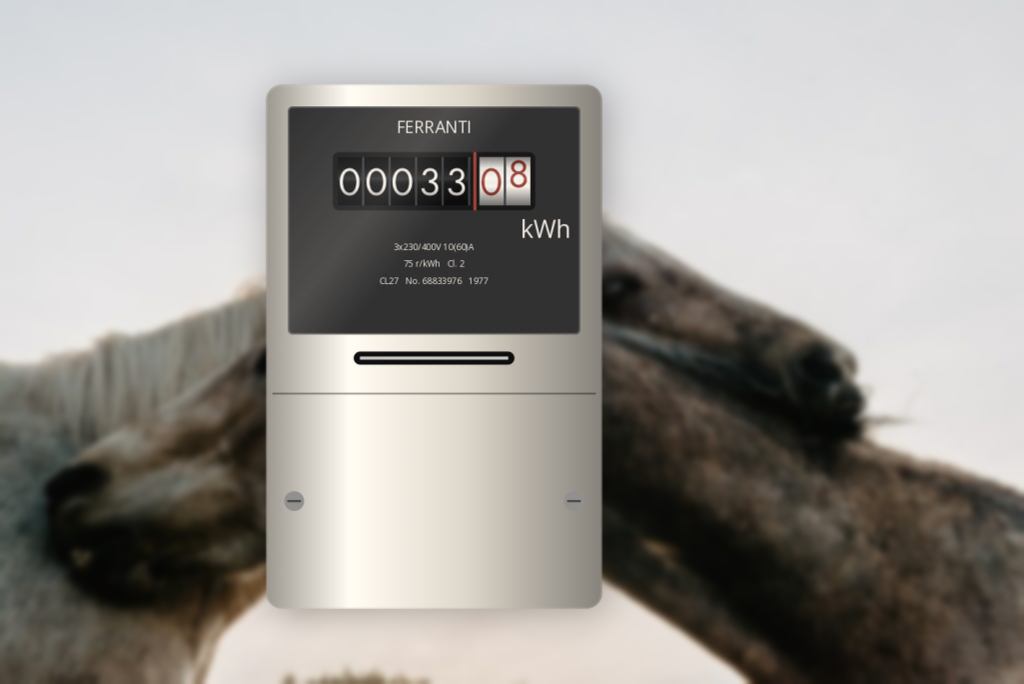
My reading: 33.08,kWh
